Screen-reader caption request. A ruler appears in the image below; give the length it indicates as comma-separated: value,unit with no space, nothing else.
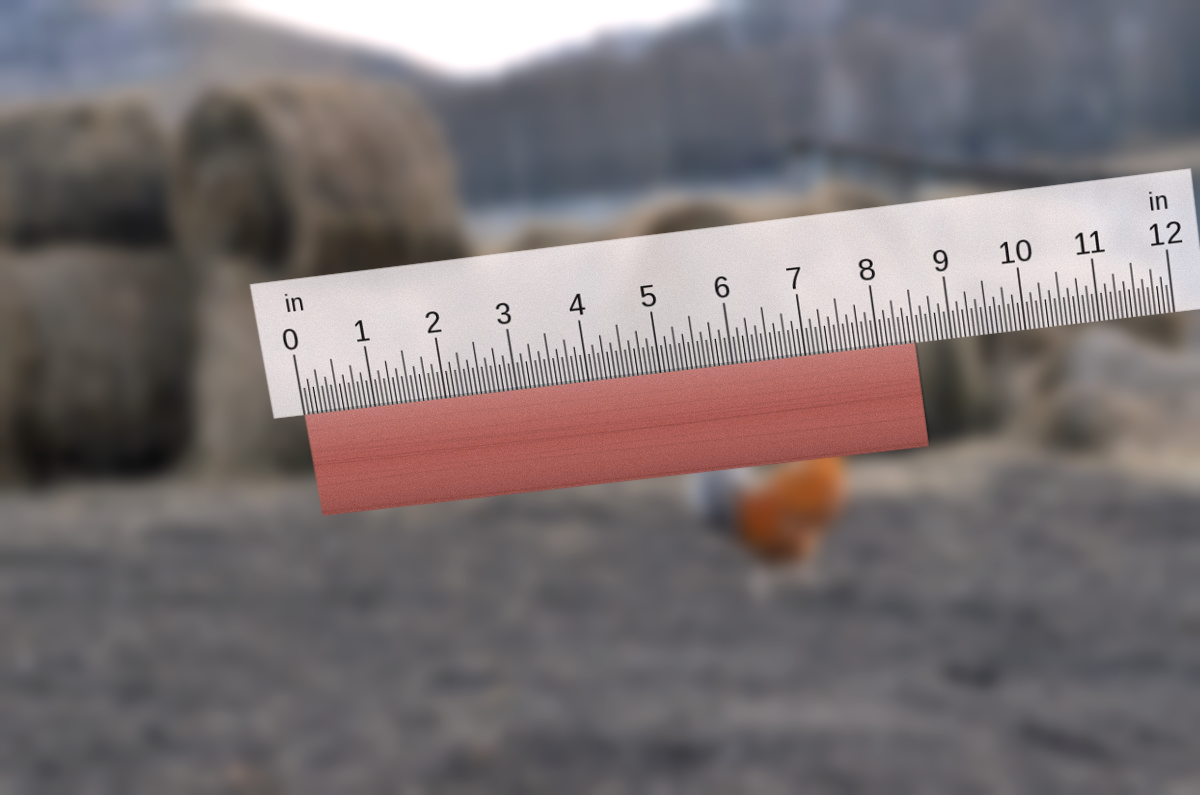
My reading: 8.5,in
